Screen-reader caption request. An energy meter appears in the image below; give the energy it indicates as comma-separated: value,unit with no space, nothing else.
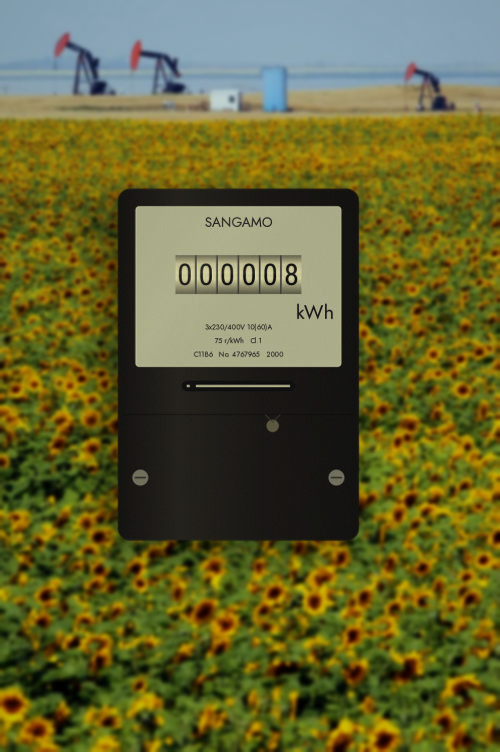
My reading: 8,kWh
